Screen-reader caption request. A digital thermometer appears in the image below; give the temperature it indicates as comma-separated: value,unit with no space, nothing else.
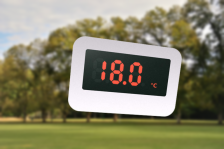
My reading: 18.0,°C
